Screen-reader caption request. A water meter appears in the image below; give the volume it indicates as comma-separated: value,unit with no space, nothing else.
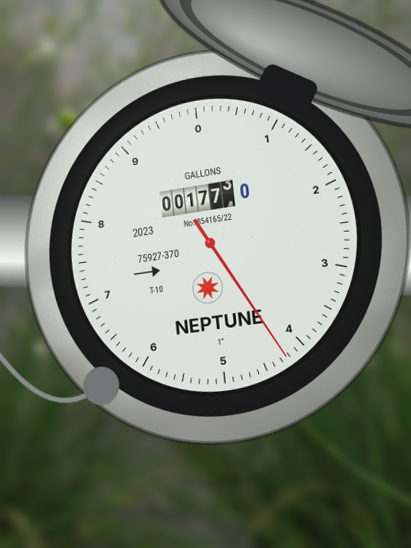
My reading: 17734.2,gal
